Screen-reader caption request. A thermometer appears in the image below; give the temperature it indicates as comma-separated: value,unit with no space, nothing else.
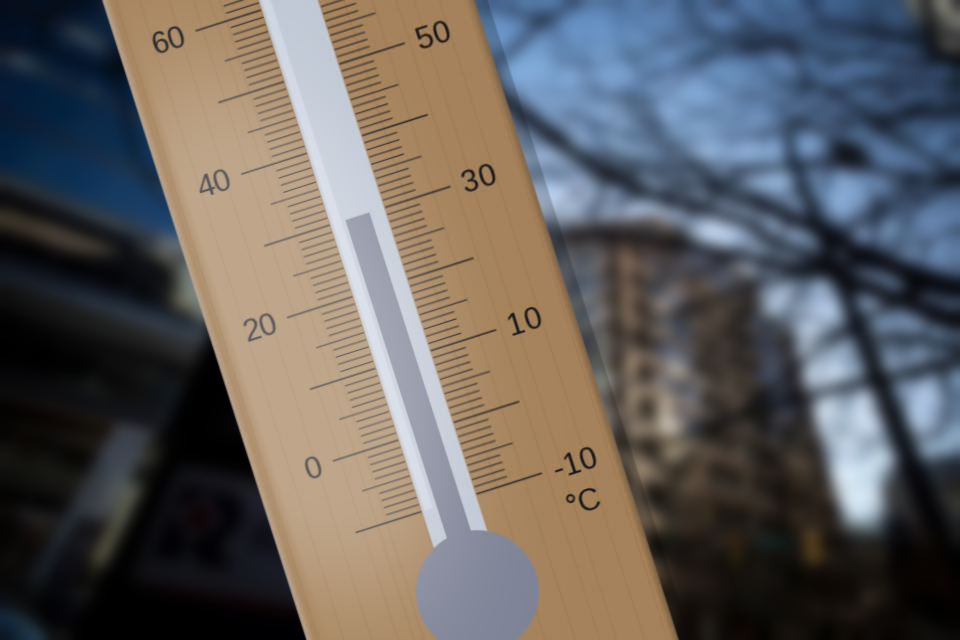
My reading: 30,°C
